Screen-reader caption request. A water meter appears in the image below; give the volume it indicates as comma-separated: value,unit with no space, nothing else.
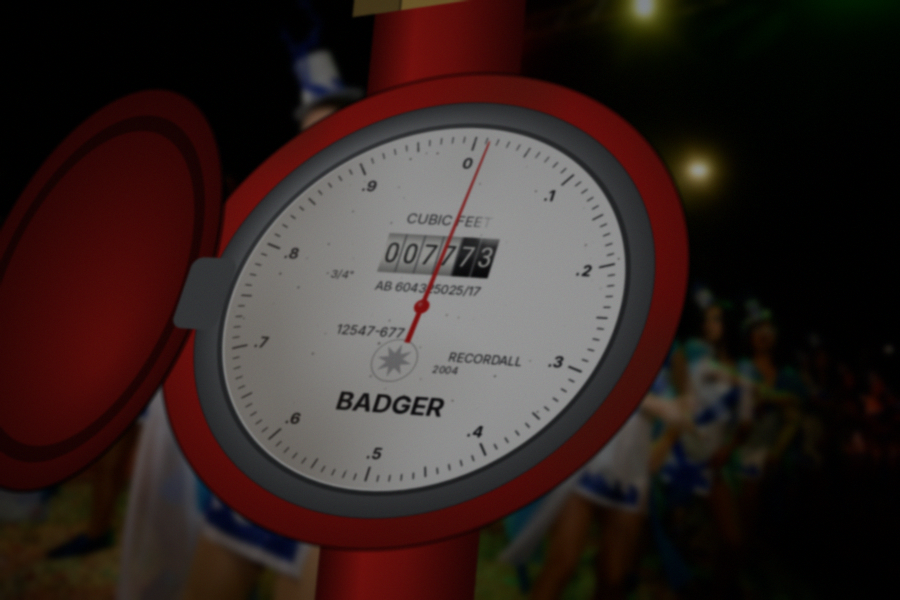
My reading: 7773.01,ft³
